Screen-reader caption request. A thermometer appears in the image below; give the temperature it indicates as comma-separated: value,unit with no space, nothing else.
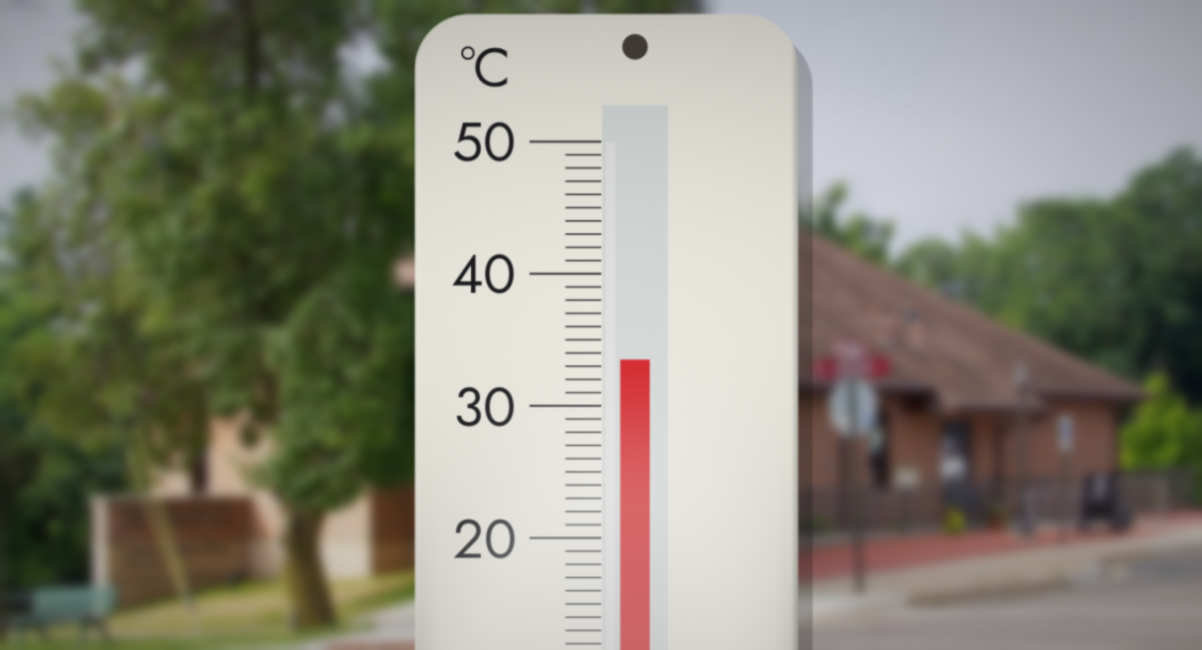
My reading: 33.5,°C
